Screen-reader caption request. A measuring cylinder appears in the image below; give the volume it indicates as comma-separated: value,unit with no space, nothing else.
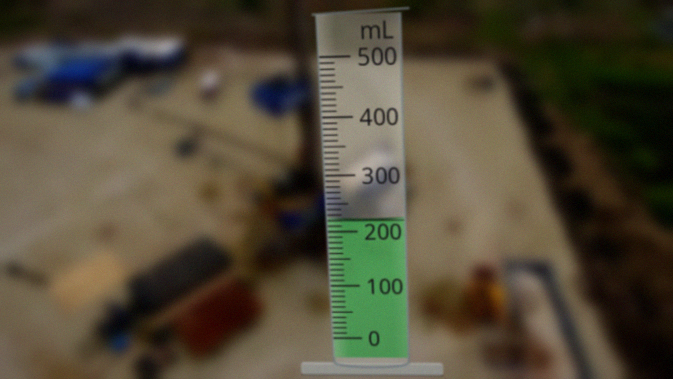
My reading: 220,mL
